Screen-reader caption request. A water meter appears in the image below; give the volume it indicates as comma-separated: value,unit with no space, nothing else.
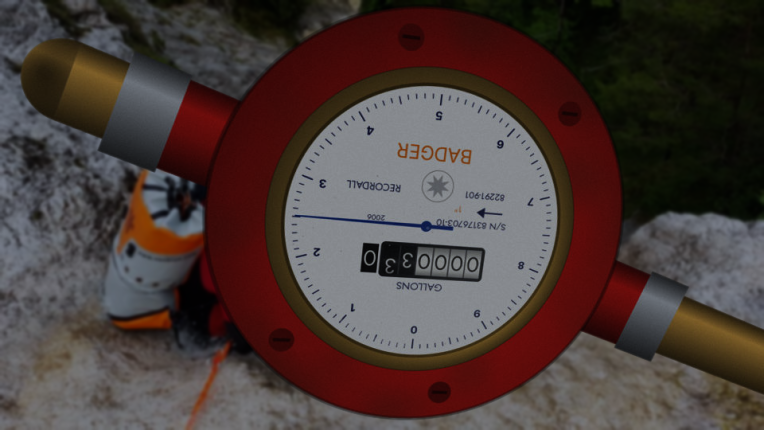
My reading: 332.5,gal
